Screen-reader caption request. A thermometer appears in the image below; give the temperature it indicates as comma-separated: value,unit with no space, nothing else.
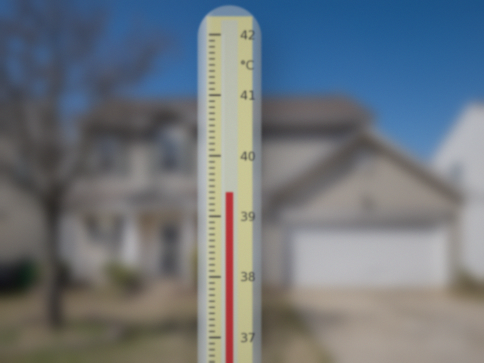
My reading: 39.4,°C
